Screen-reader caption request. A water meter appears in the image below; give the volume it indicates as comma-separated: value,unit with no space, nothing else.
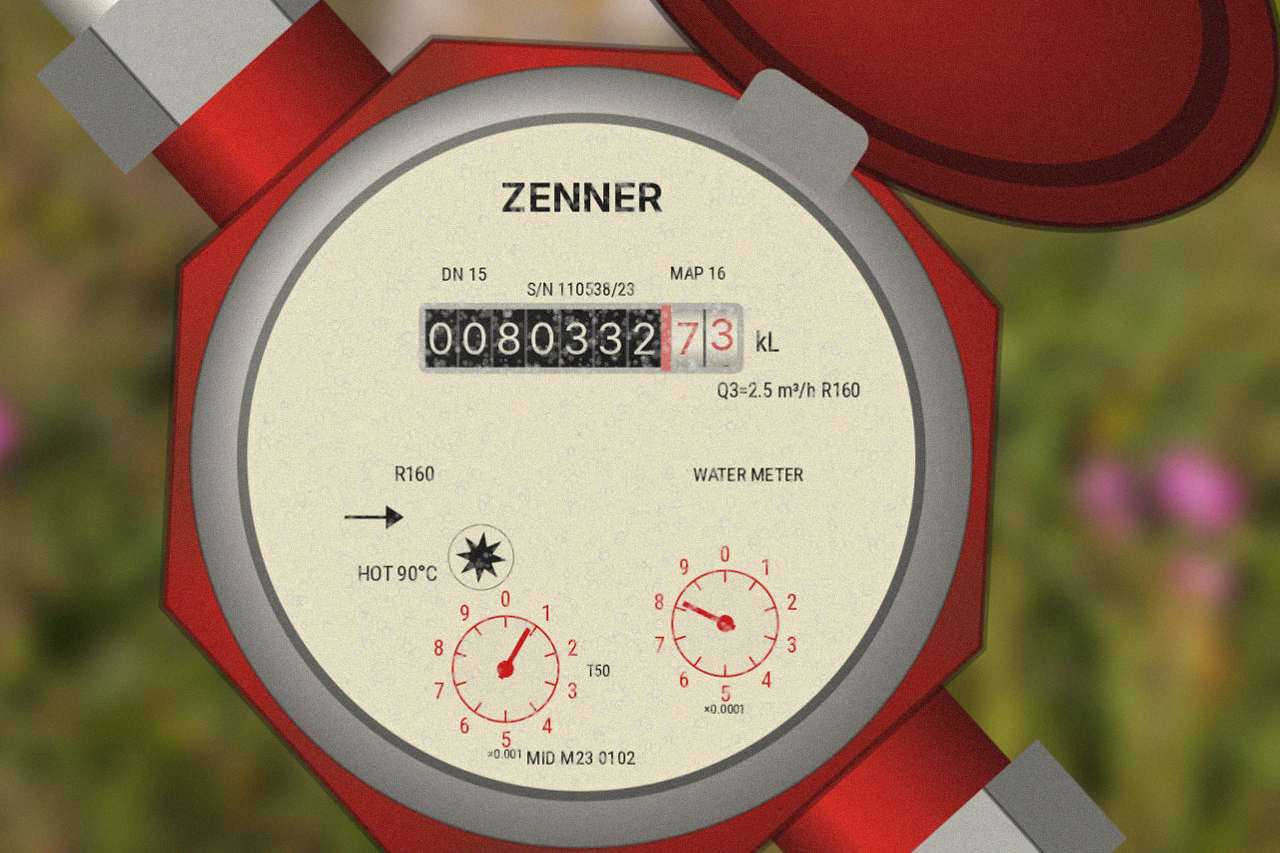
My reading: 80332.7308,kL
